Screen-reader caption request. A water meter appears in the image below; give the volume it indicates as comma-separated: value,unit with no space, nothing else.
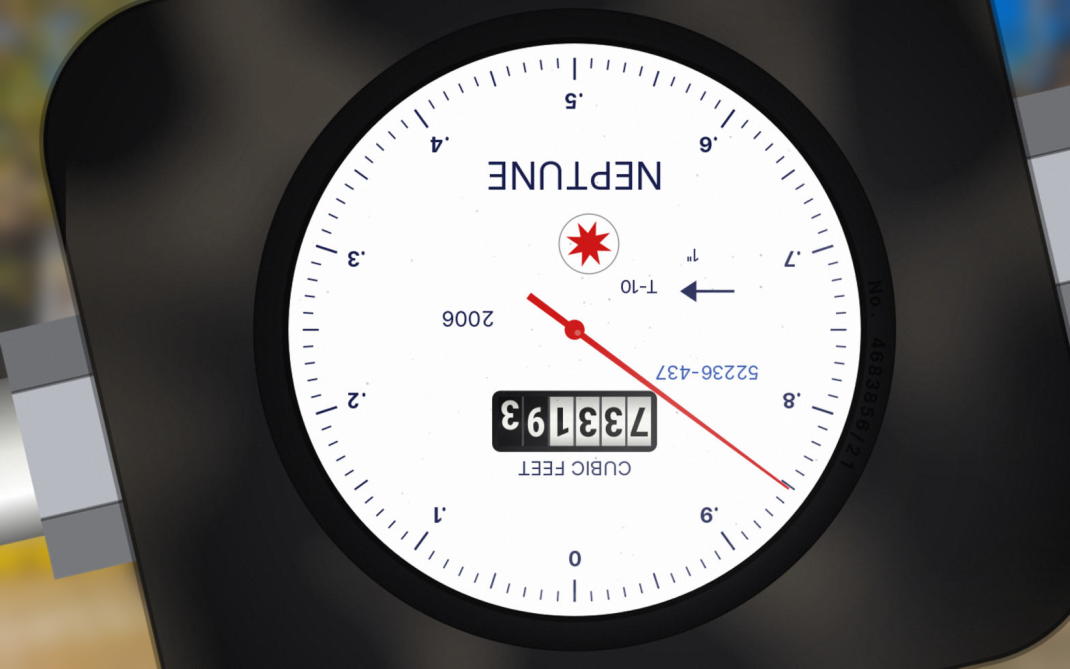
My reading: 733192.85,ft³
